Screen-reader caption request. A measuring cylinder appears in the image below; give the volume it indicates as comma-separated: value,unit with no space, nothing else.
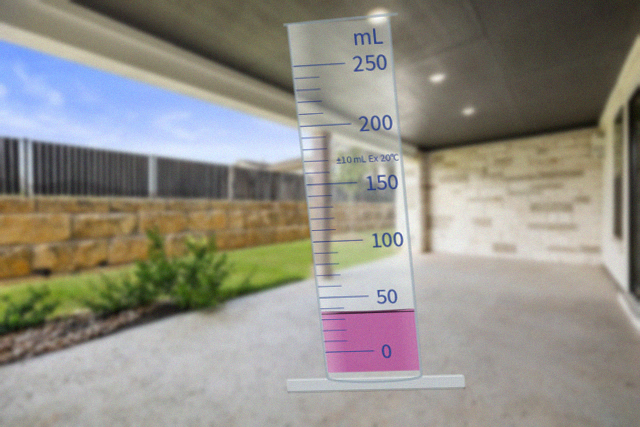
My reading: 35,mL
